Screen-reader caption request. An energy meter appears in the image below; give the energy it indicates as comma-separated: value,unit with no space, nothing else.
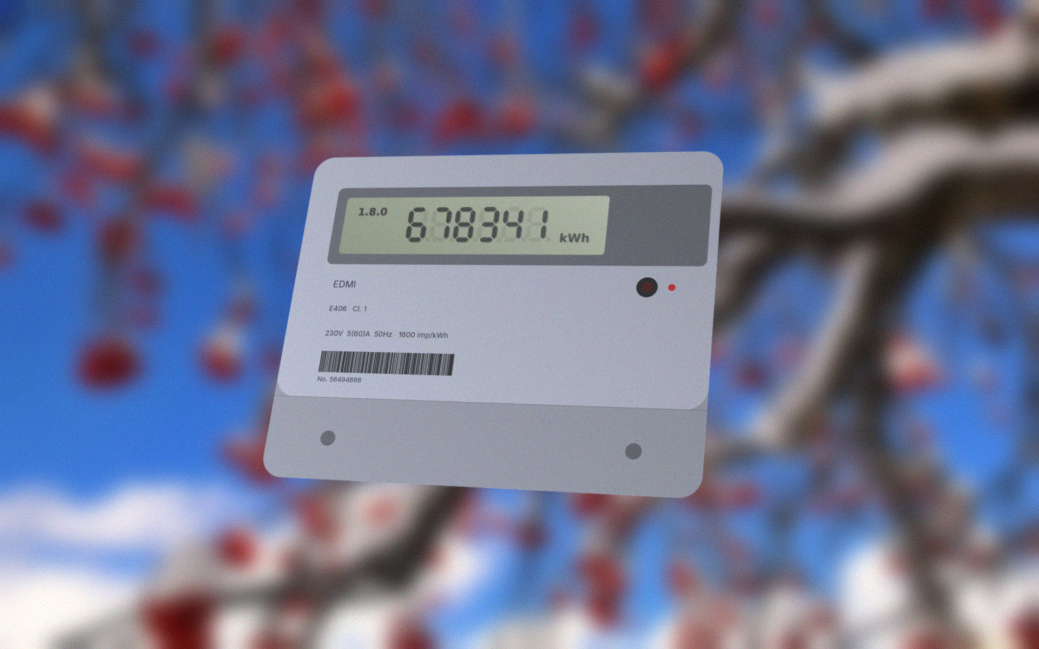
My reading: 678341,kWh
